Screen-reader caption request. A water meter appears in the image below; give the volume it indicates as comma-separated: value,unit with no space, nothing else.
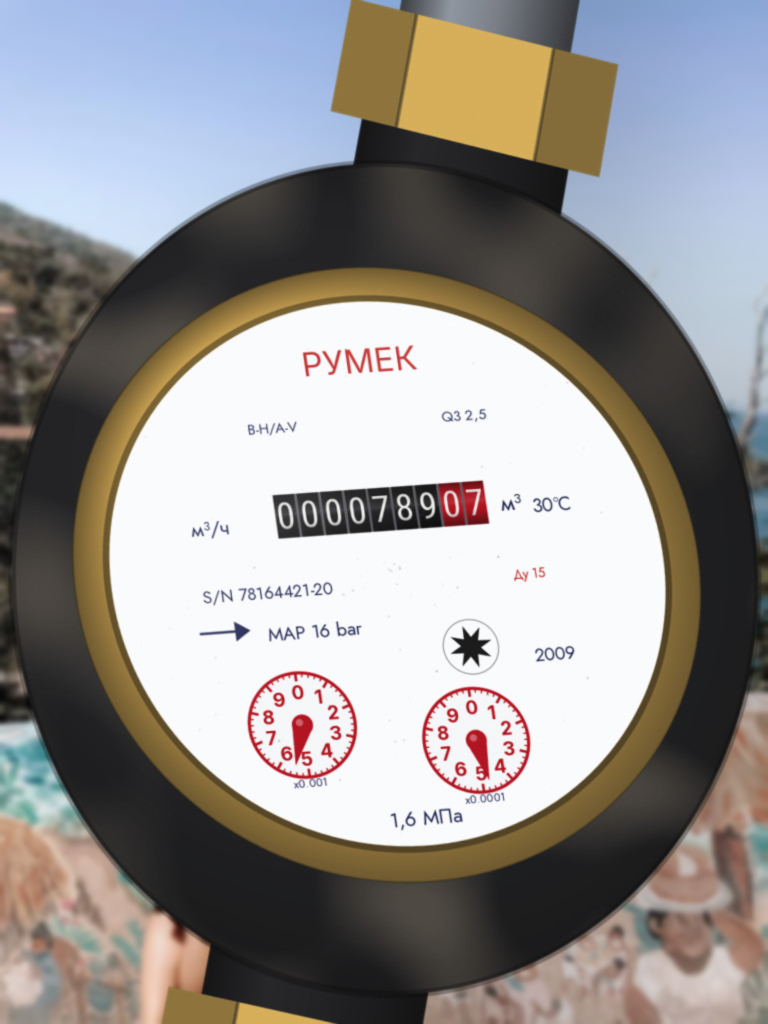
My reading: 789.0754,m³
